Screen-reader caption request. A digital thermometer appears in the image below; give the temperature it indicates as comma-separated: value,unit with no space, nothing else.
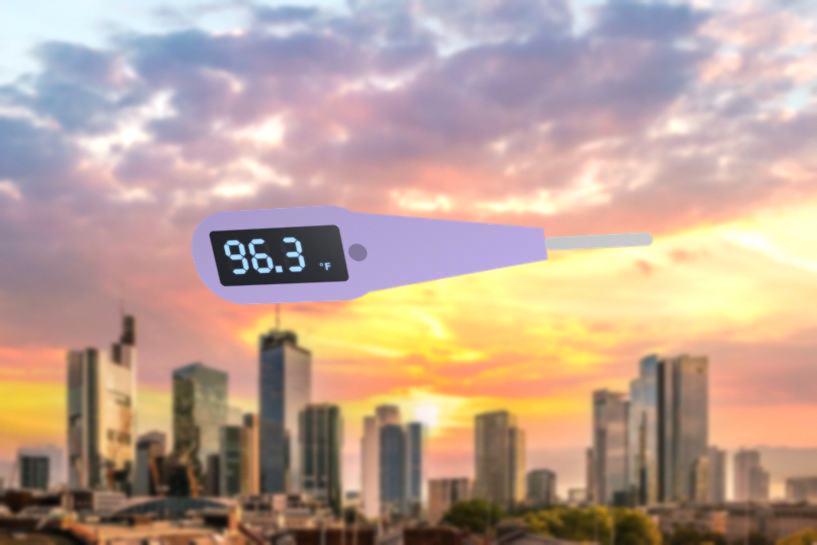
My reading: 96.3,°F
